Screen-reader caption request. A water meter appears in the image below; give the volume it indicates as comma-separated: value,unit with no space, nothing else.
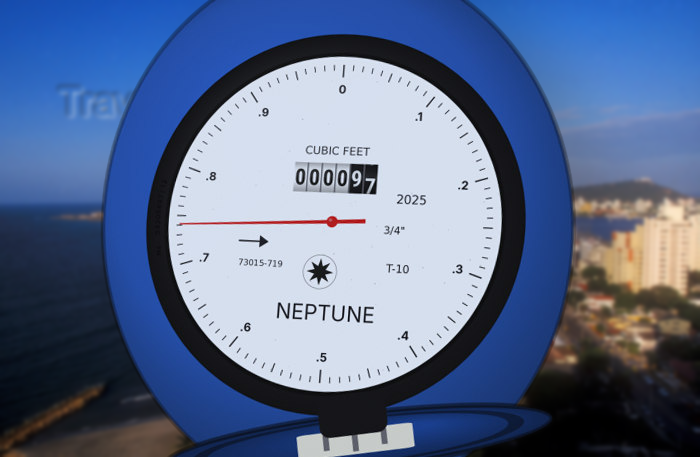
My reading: 96.74,ft³
